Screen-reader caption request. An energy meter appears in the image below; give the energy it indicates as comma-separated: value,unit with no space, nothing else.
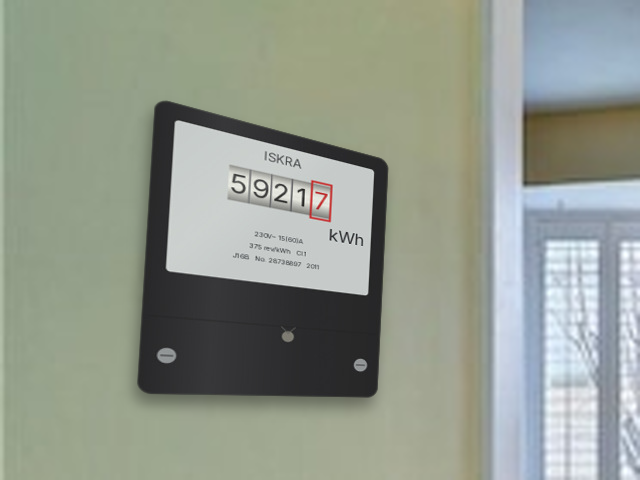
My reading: 5921.7,kWh
